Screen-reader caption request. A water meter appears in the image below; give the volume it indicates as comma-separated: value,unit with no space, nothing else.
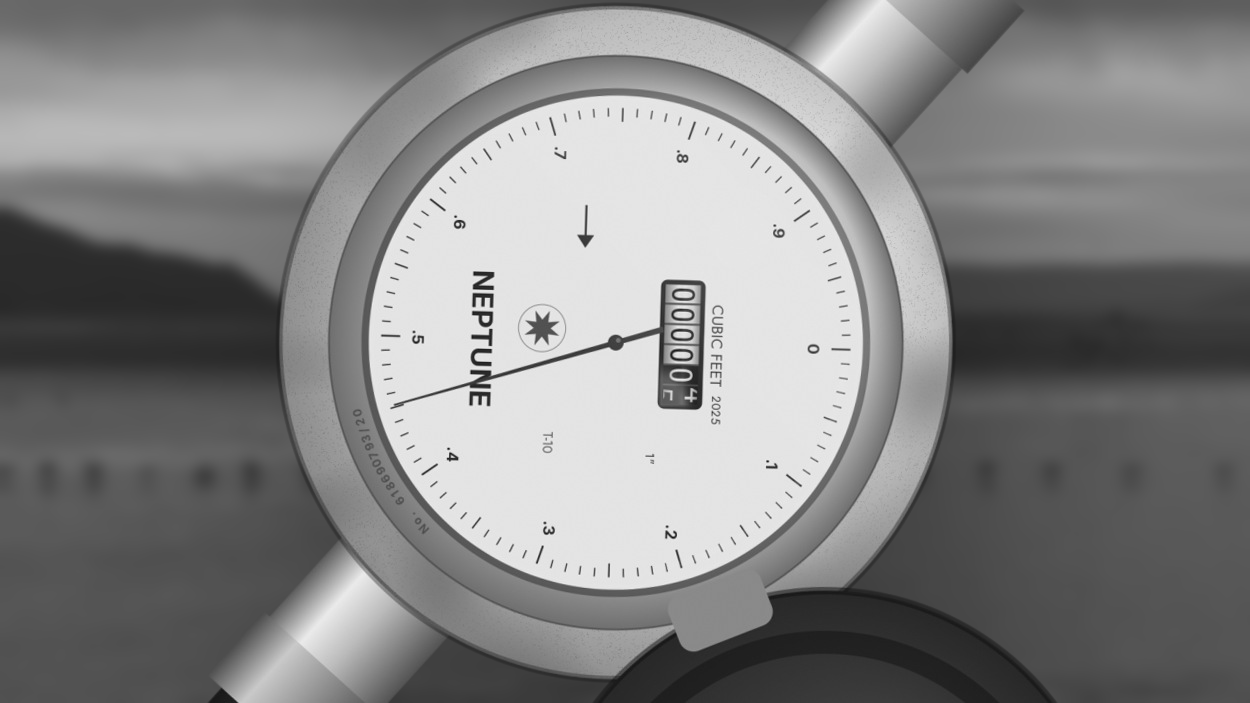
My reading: 4.45,ft³
